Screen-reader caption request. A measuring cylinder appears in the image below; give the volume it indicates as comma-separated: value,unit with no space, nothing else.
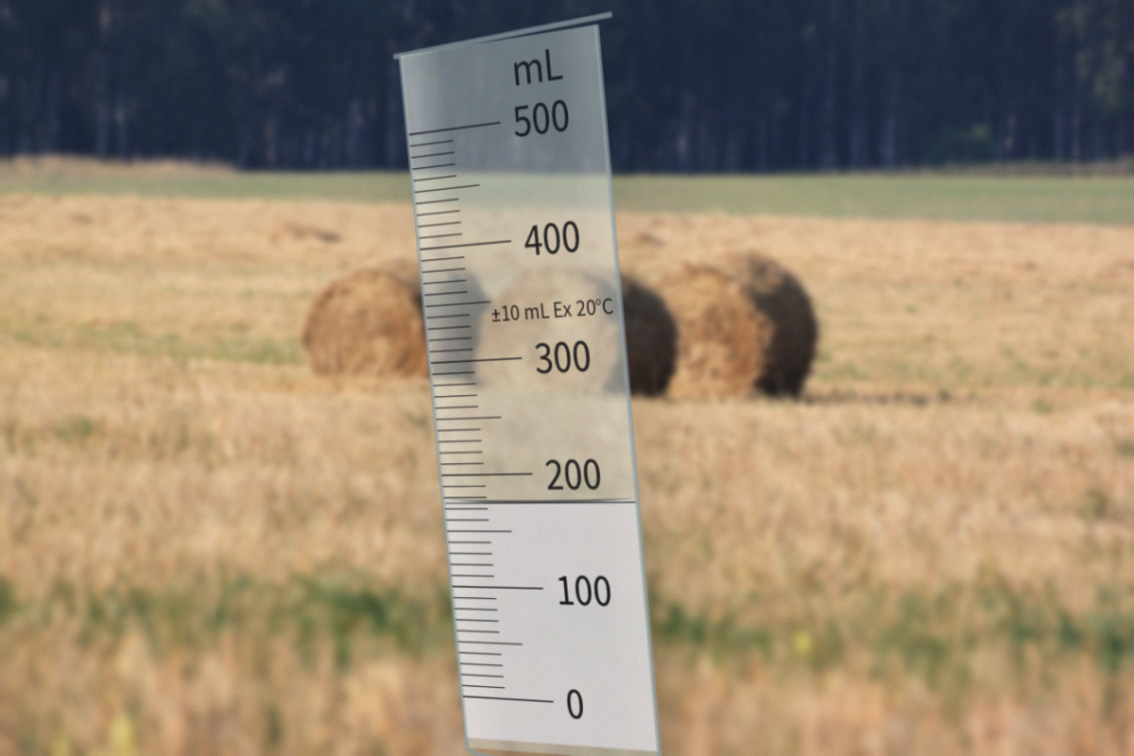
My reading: 175,mL
